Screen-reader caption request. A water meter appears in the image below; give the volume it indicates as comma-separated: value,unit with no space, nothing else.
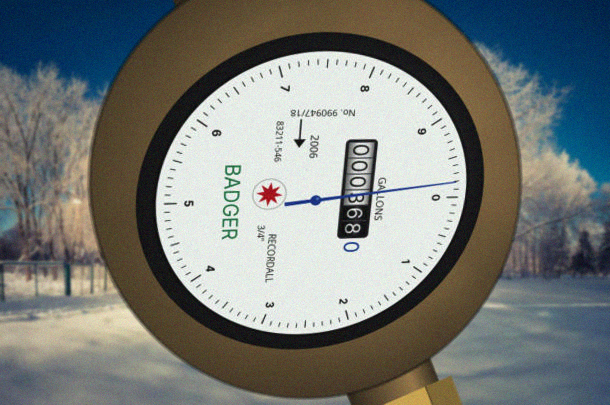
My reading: 3679.8,gal
